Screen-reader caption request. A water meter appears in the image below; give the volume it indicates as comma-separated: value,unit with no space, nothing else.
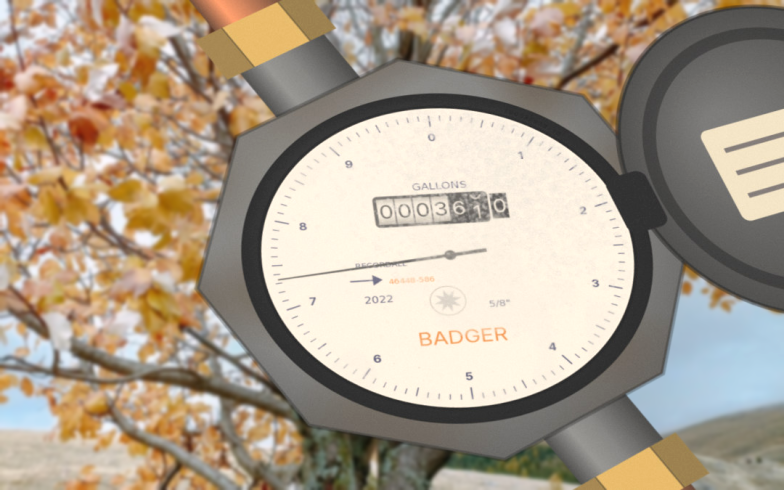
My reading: 3607.3,gal
